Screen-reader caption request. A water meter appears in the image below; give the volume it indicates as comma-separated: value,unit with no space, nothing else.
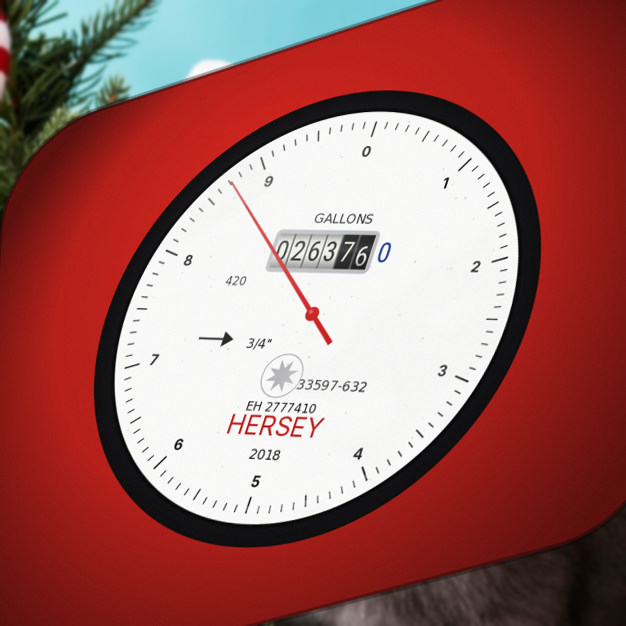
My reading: 263758.7,gal
